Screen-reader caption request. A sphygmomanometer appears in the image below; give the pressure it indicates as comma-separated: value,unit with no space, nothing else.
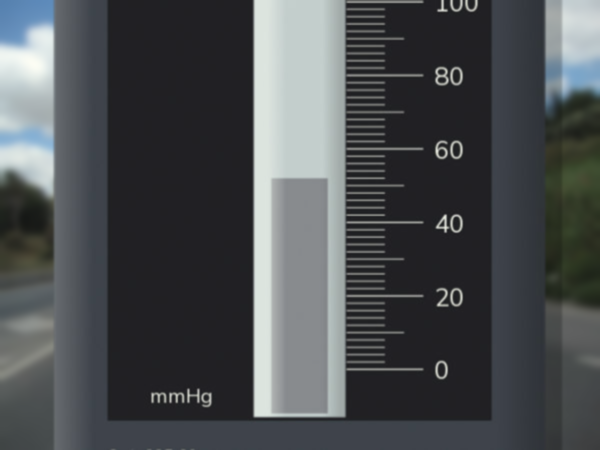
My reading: 52,mmHg
